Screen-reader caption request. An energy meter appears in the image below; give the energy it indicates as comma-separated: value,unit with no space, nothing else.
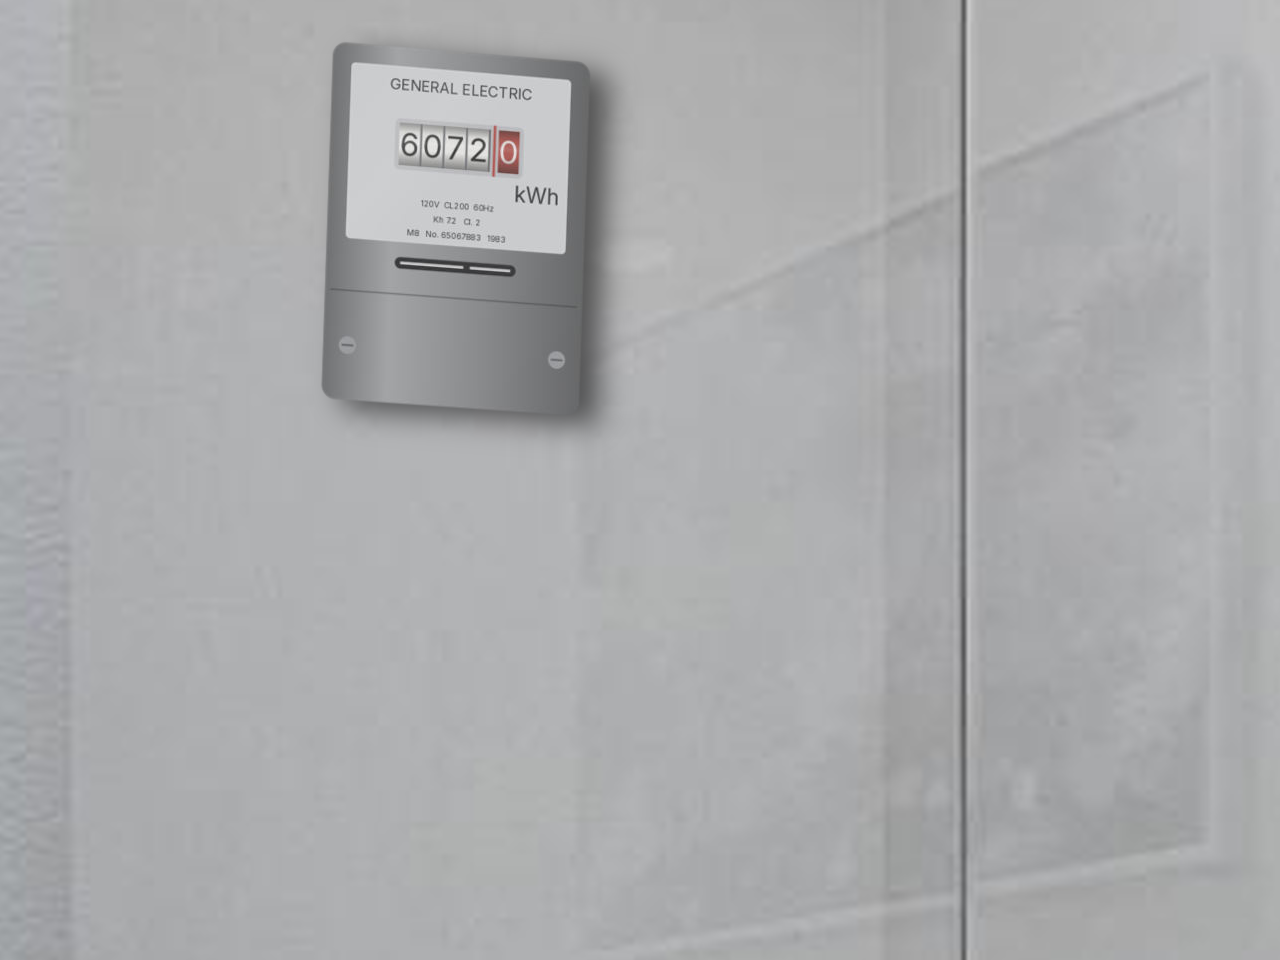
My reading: 6072.0,kWh
